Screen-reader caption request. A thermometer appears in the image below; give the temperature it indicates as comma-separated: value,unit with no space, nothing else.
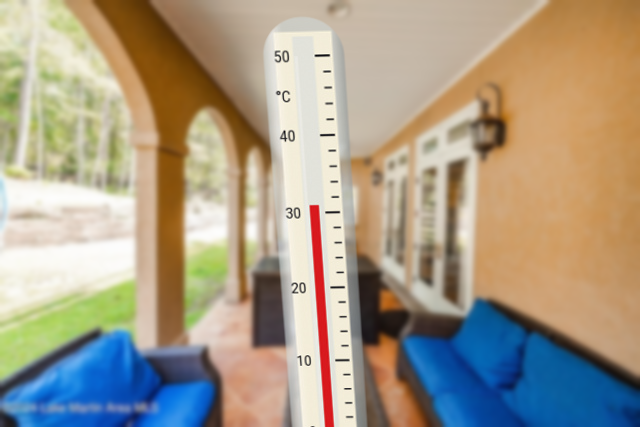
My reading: 31,°C
